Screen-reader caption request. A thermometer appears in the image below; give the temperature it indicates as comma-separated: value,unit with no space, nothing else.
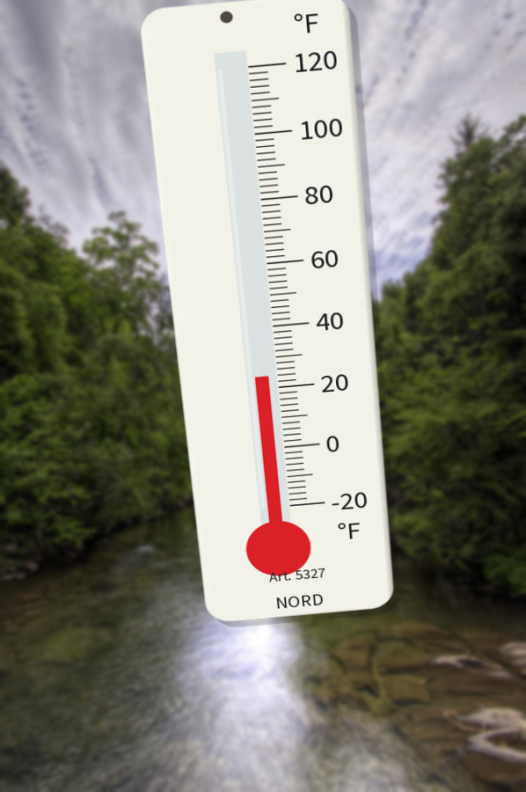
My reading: 24,°F
